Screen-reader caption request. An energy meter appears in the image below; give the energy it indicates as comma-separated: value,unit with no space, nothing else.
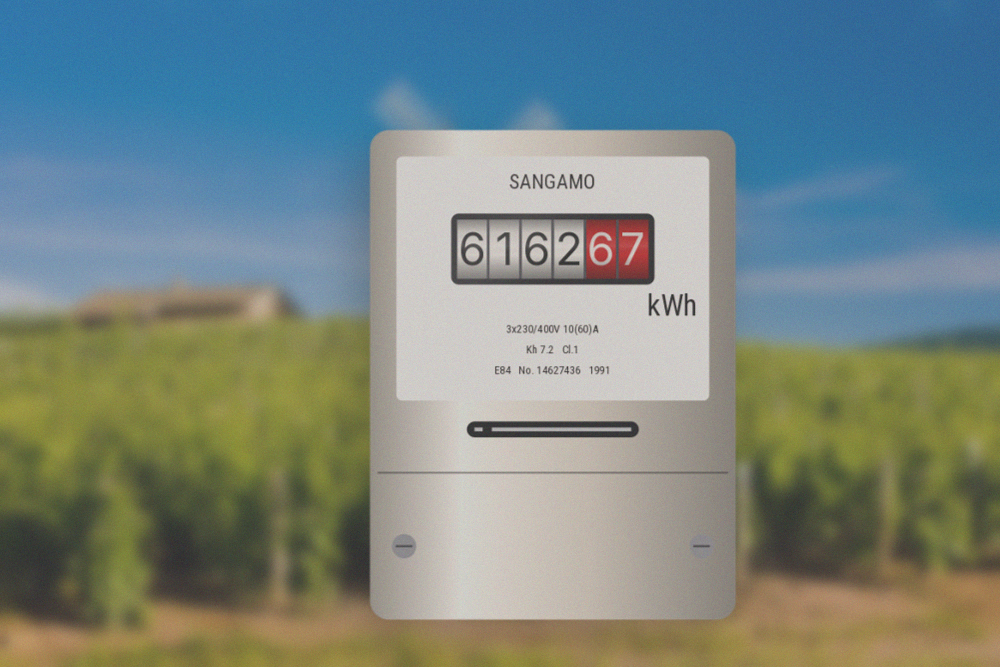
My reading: 6162.67,kWh
